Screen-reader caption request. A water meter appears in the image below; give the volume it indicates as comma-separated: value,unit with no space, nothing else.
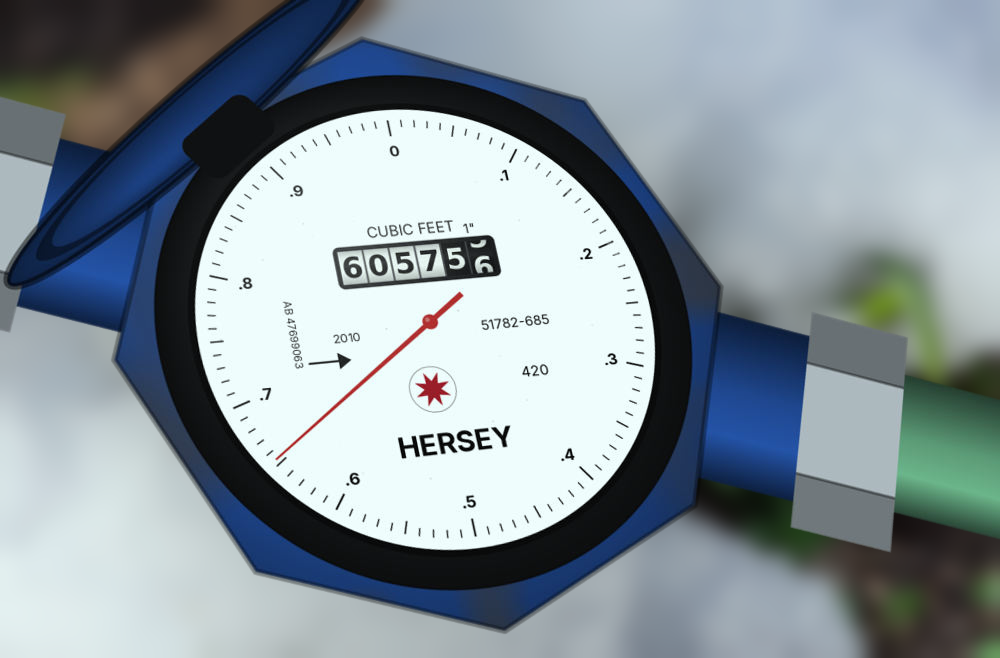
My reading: 605755.65,ft³
